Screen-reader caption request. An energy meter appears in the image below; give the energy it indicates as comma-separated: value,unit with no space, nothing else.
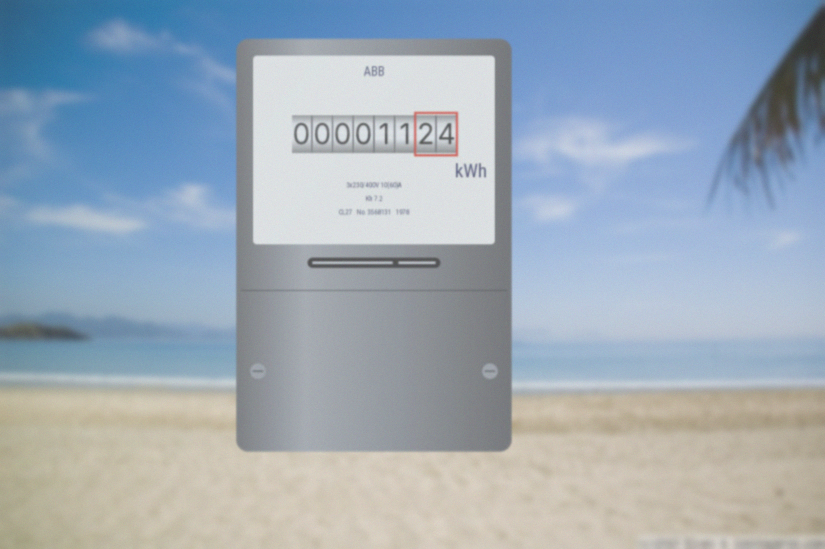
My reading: 11.24,kWh
